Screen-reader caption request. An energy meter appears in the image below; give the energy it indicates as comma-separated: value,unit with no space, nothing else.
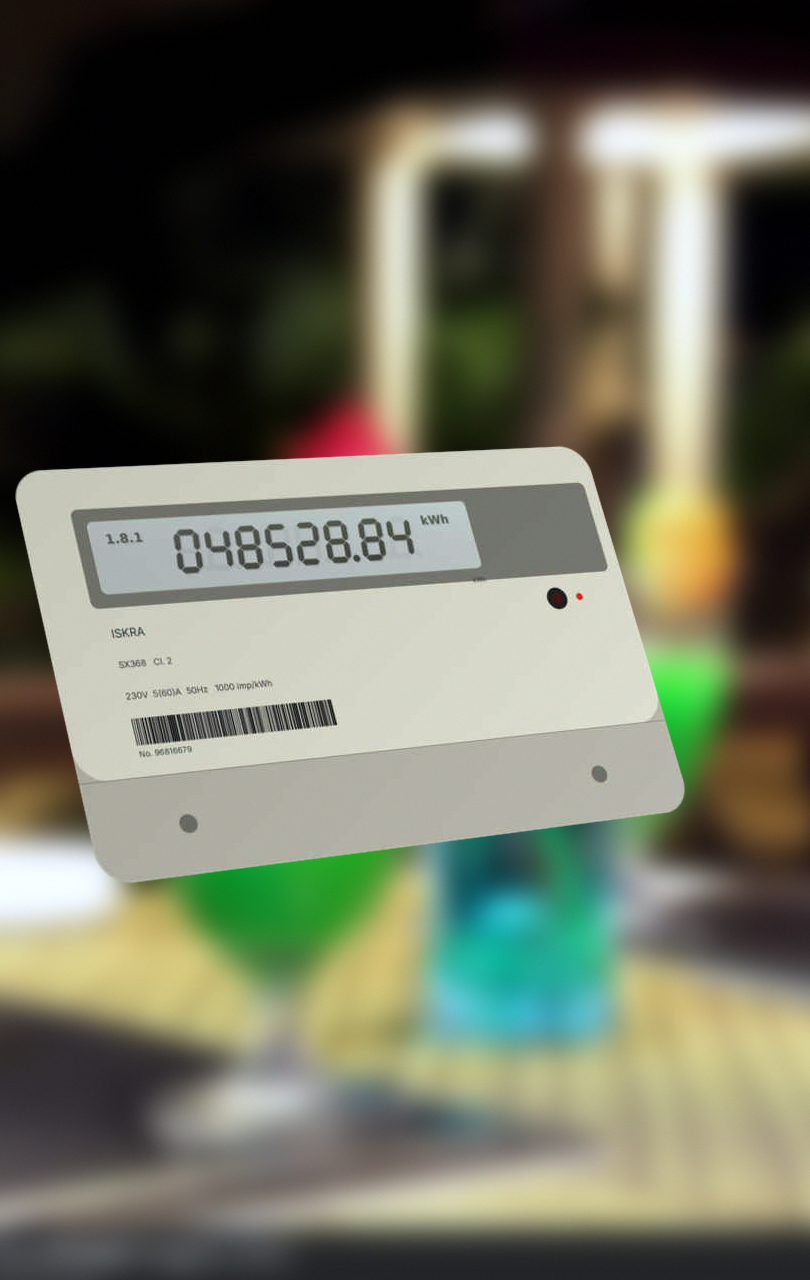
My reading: 48528.84,kWh
